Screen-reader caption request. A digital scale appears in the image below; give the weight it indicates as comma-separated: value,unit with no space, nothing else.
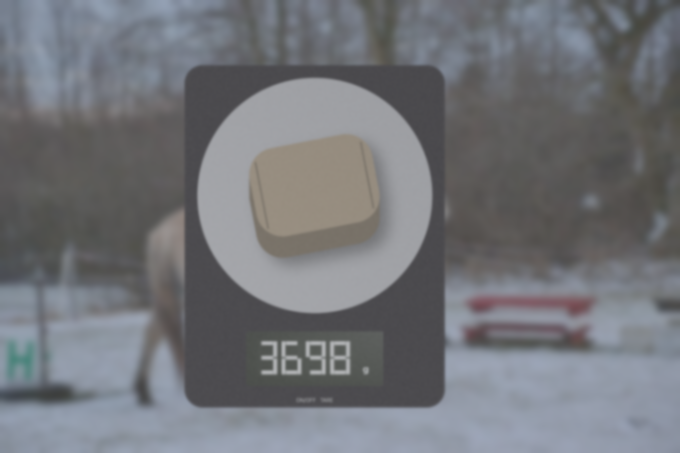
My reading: 3698,g
